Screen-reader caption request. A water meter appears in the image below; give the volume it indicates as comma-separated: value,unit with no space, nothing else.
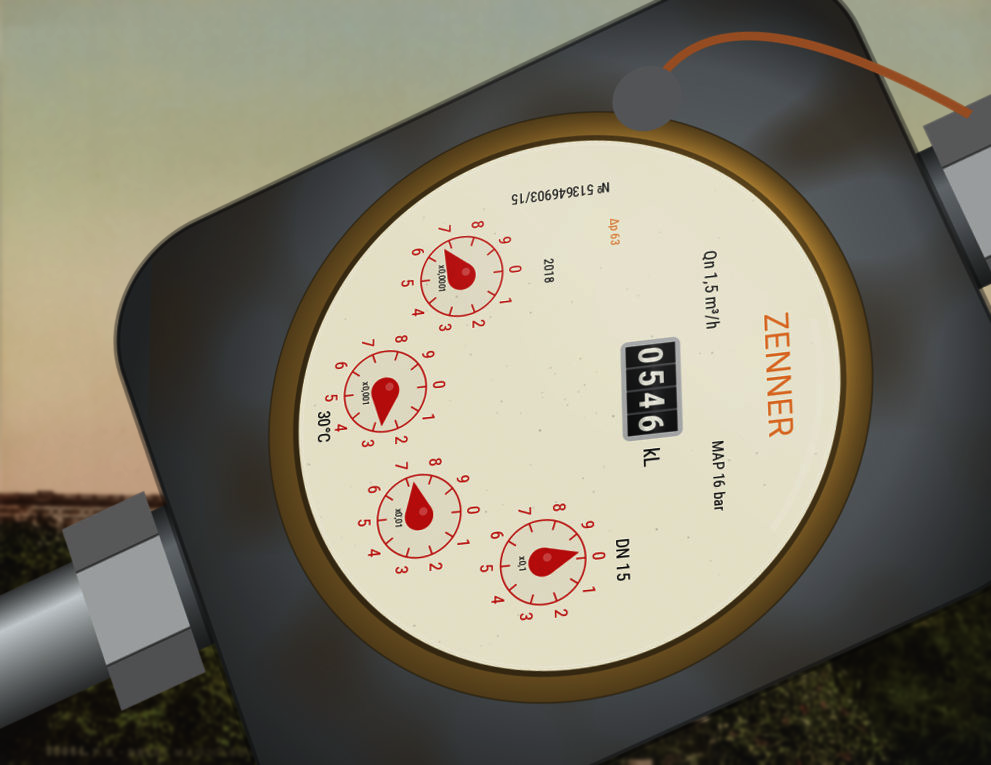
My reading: 545.9726,kL
